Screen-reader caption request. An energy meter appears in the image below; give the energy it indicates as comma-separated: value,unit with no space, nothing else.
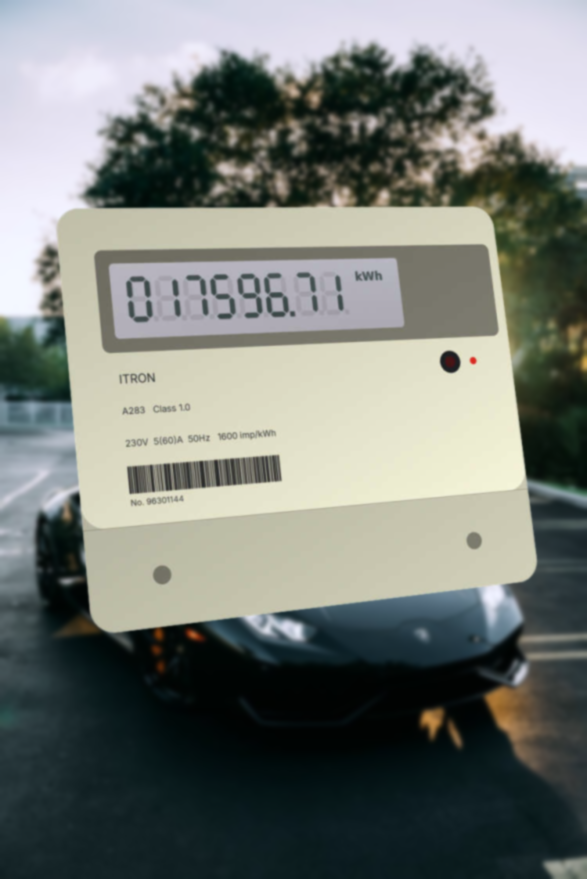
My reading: 17596.71,kWh
